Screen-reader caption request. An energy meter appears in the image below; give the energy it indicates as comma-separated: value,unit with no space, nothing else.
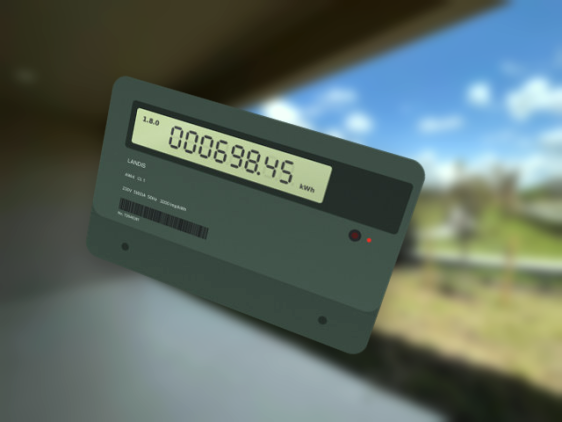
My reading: 698.45,kWh
